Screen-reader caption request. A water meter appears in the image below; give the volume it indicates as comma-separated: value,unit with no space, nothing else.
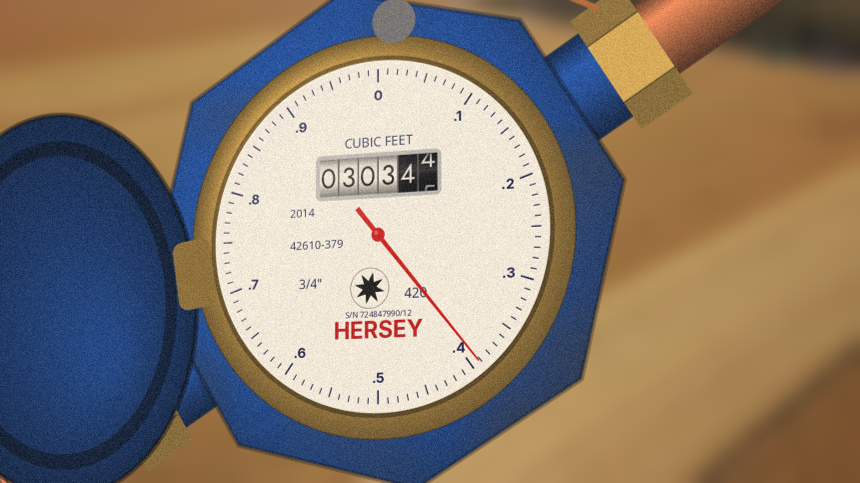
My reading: 30344.39,ft³
